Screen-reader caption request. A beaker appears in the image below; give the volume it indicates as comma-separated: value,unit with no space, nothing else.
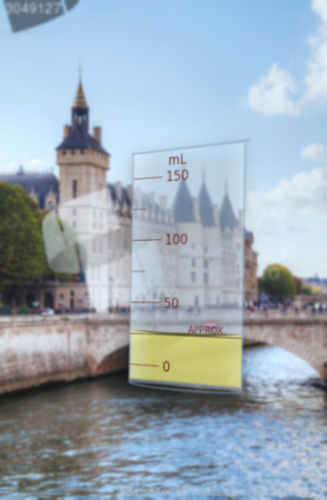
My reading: 25,mL
